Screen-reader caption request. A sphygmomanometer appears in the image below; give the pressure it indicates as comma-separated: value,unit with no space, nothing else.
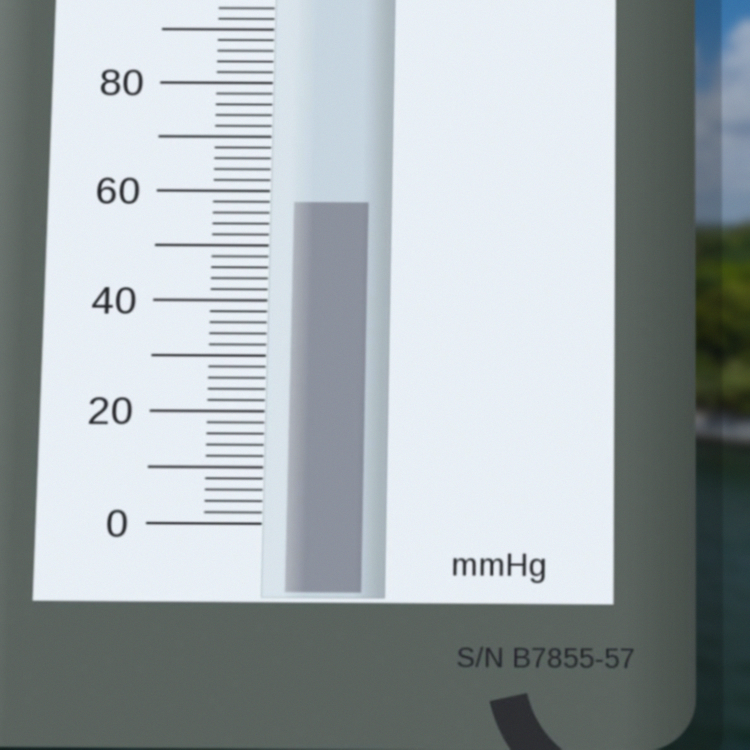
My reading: 58,mmHg
